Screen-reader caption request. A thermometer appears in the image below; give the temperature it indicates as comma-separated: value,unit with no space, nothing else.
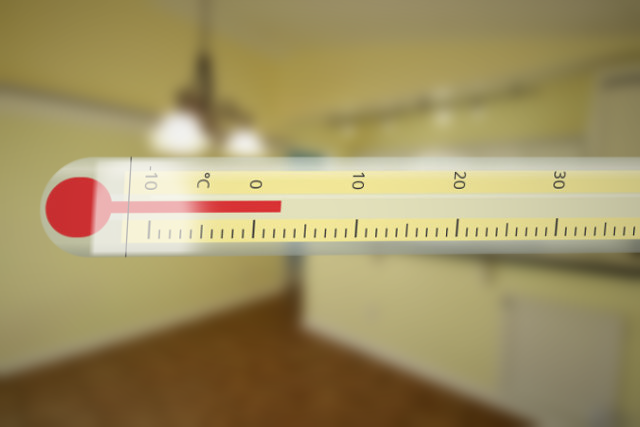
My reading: 2.5,°C
